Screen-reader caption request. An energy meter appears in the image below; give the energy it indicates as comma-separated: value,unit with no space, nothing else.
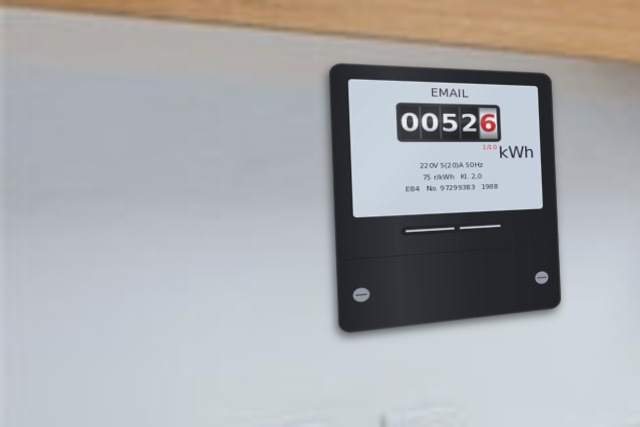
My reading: 52.6,kWh
